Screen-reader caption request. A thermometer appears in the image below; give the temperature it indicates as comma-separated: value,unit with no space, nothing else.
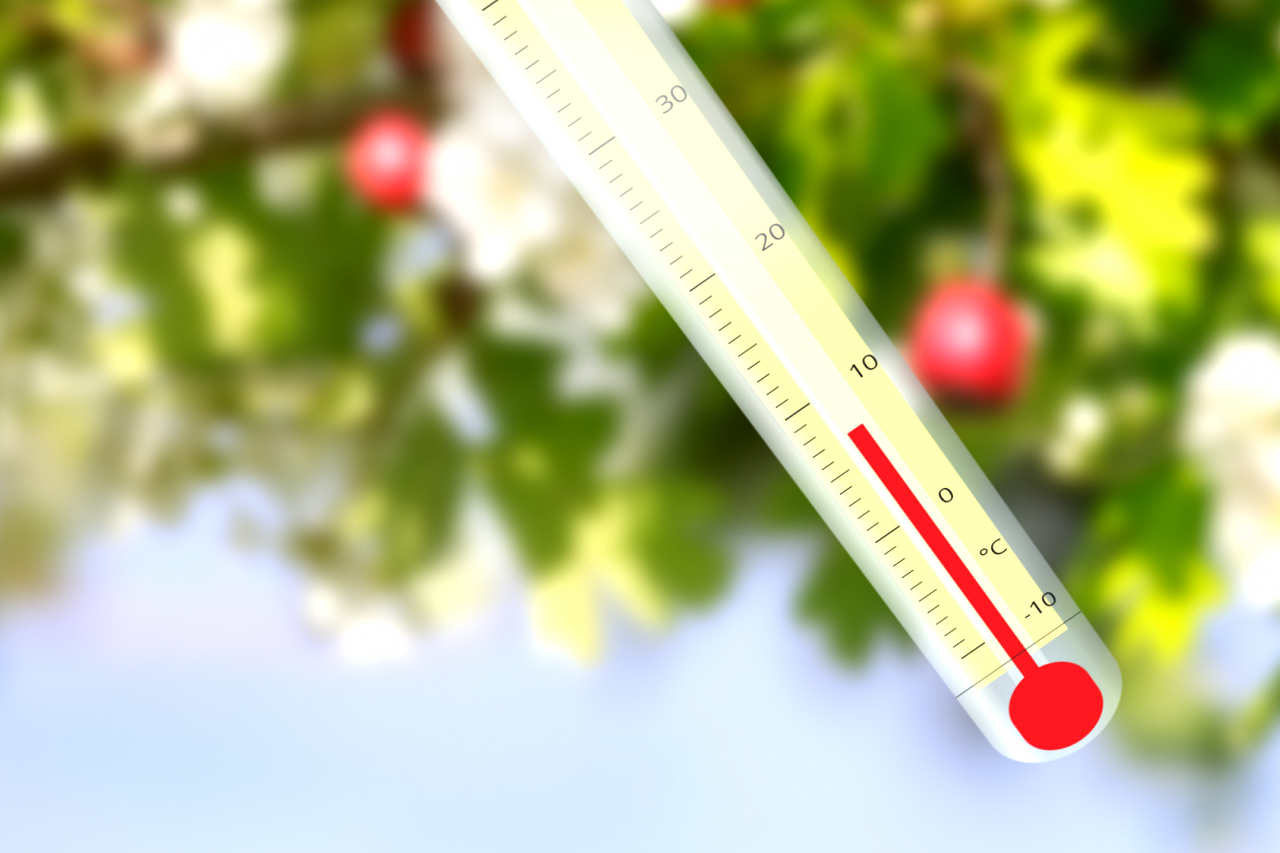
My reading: 7,°C
